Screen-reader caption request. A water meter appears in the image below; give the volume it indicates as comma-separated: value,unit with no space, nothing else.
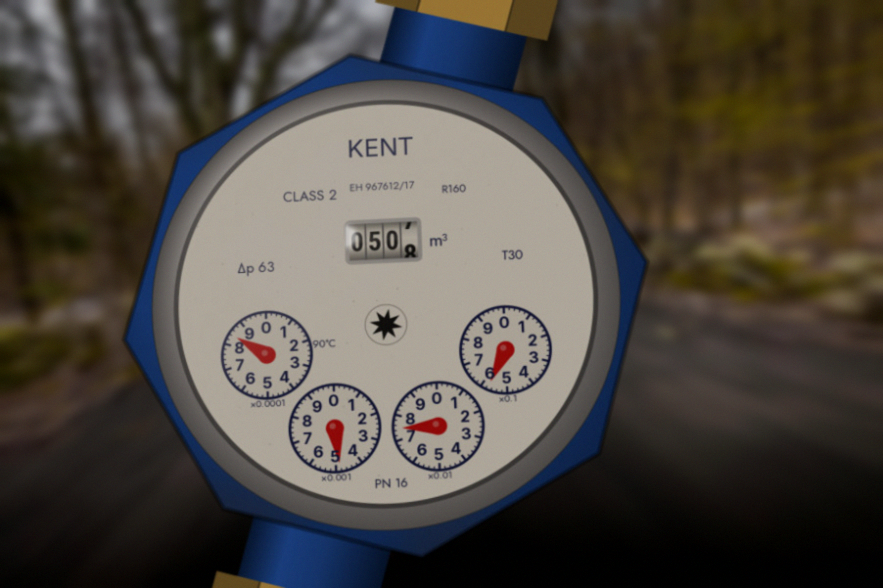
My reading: 507.5748,m³
